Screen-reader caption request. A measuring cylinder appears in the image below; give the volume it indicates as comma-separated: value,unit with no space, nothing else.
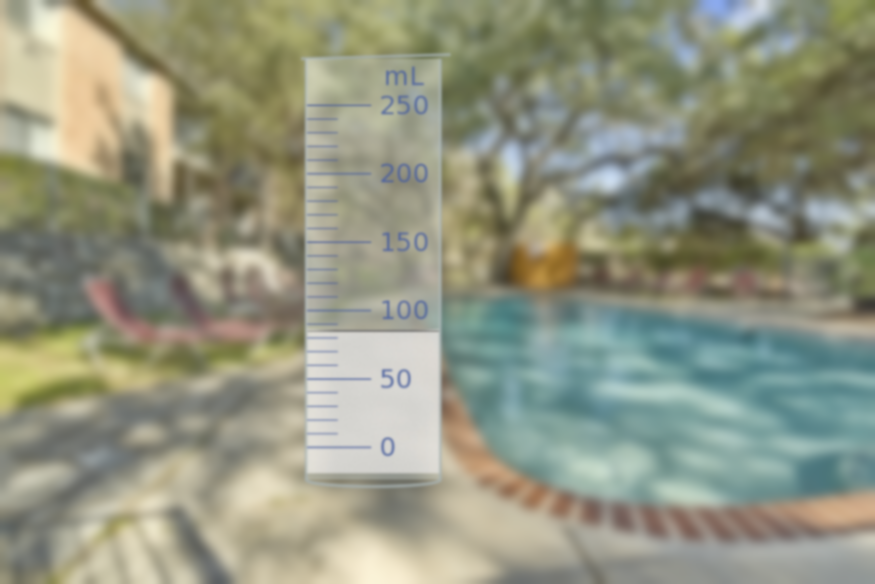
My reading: 85,mL
